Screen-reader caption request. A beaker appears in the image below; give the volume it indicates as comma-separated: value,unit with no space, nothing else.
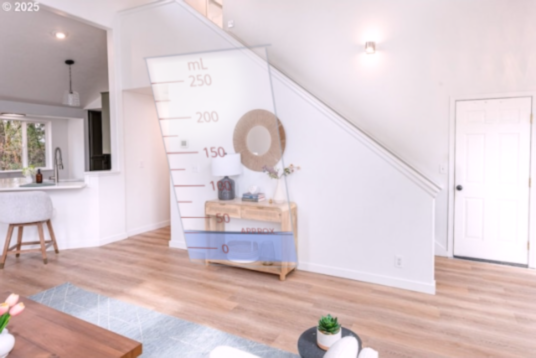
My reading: 25,mL
